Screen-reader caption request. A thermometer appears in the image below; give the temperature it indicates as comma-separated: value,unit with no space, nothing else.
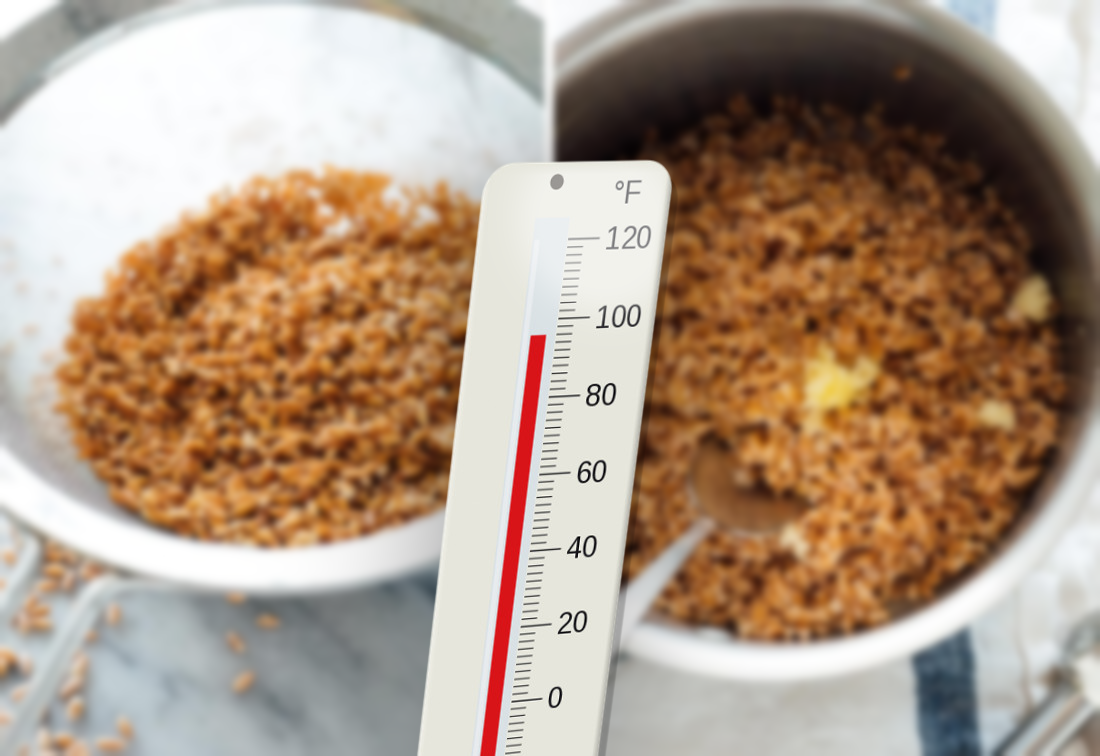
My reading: 96,°F
